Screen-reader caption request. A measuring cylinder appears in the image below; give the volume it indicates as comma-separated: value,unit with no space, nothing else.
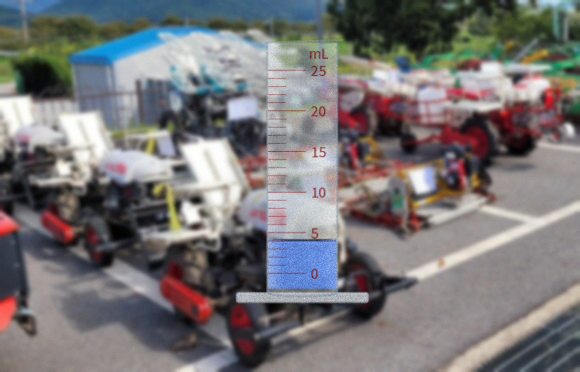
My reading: 4,mL
